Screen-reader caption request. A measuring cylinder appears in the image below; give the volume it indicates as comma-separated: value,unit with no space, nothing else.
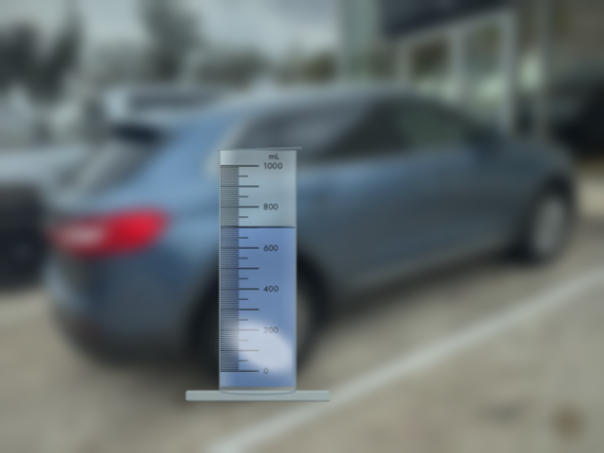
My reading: 700,mL
